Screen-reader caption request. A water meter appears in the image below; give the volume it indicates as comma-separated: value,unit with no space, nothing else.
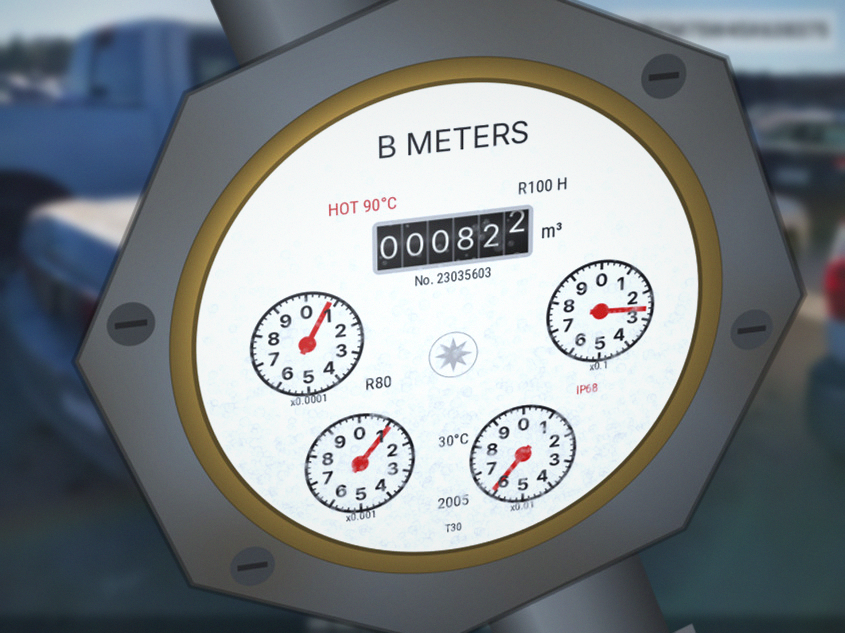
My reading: 822.2610,m³
